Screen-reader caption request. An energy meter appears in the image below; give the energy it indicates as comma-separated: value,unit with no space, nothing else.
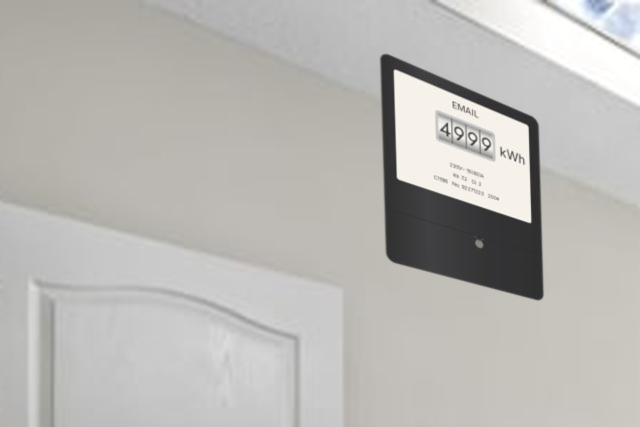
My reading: 4999,kWh
